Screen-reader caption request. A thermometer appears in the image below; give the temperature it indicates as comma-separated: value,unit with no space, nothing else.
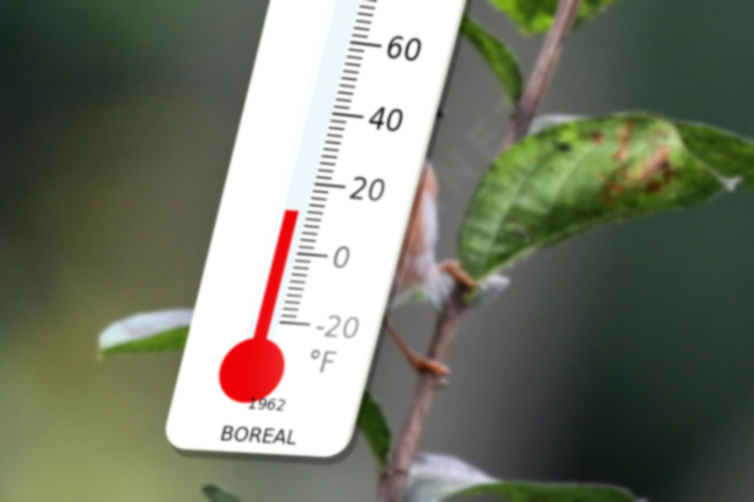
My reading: 12,°F
